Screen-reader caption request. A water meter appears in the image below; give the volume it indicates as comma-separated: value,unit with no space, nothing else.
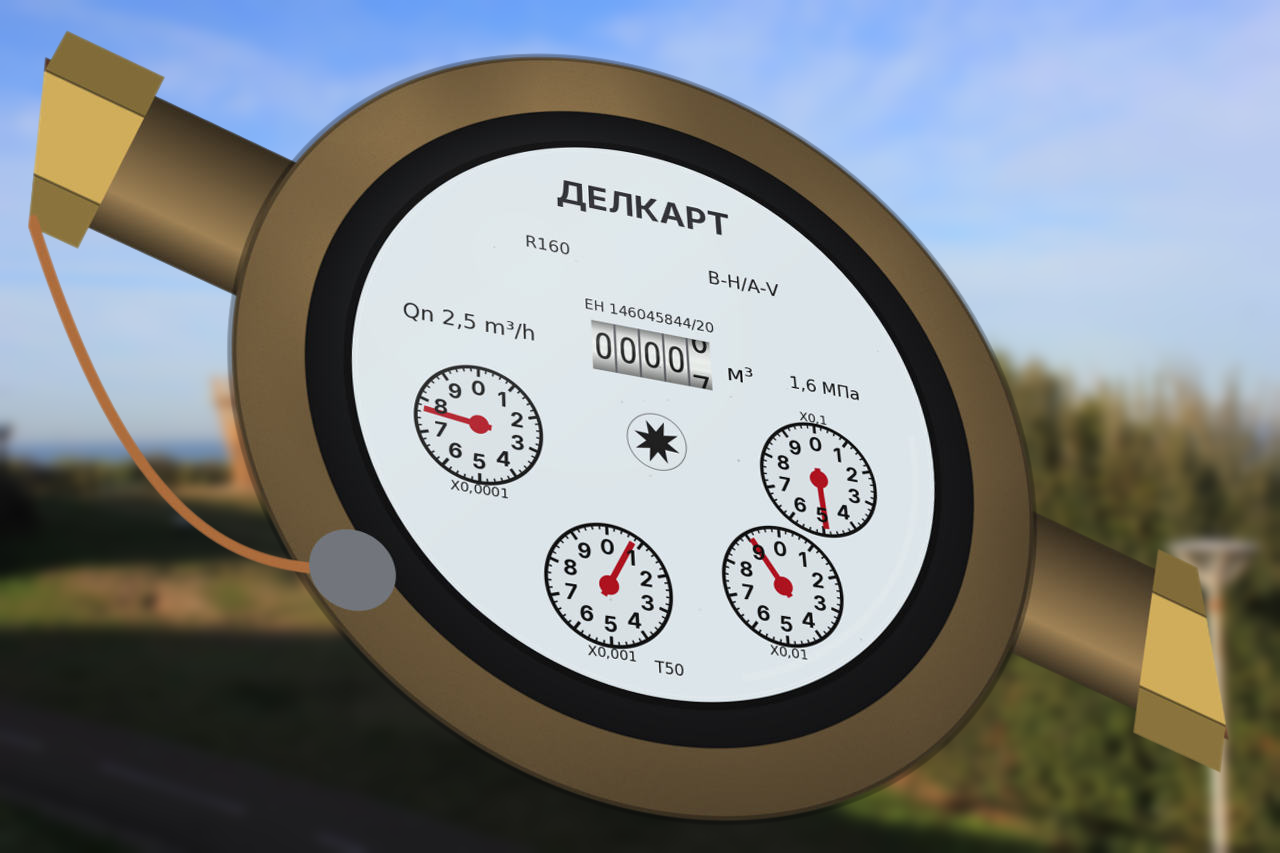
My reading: 6.4907,m³
